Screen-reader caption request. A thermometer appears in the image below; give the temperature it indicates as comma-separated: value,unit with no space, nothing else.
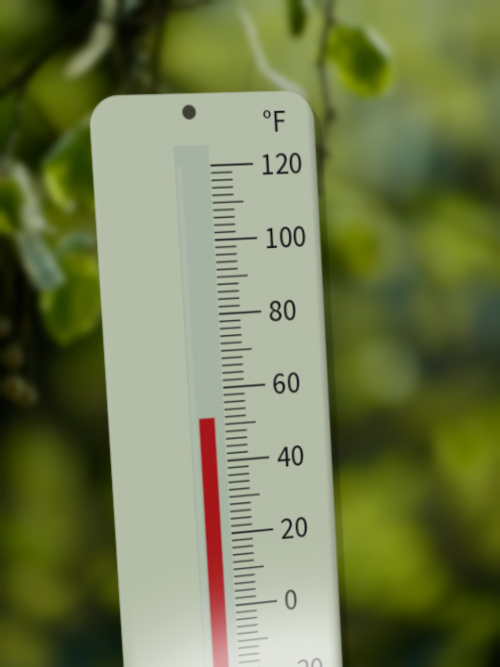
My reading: 52,°F
